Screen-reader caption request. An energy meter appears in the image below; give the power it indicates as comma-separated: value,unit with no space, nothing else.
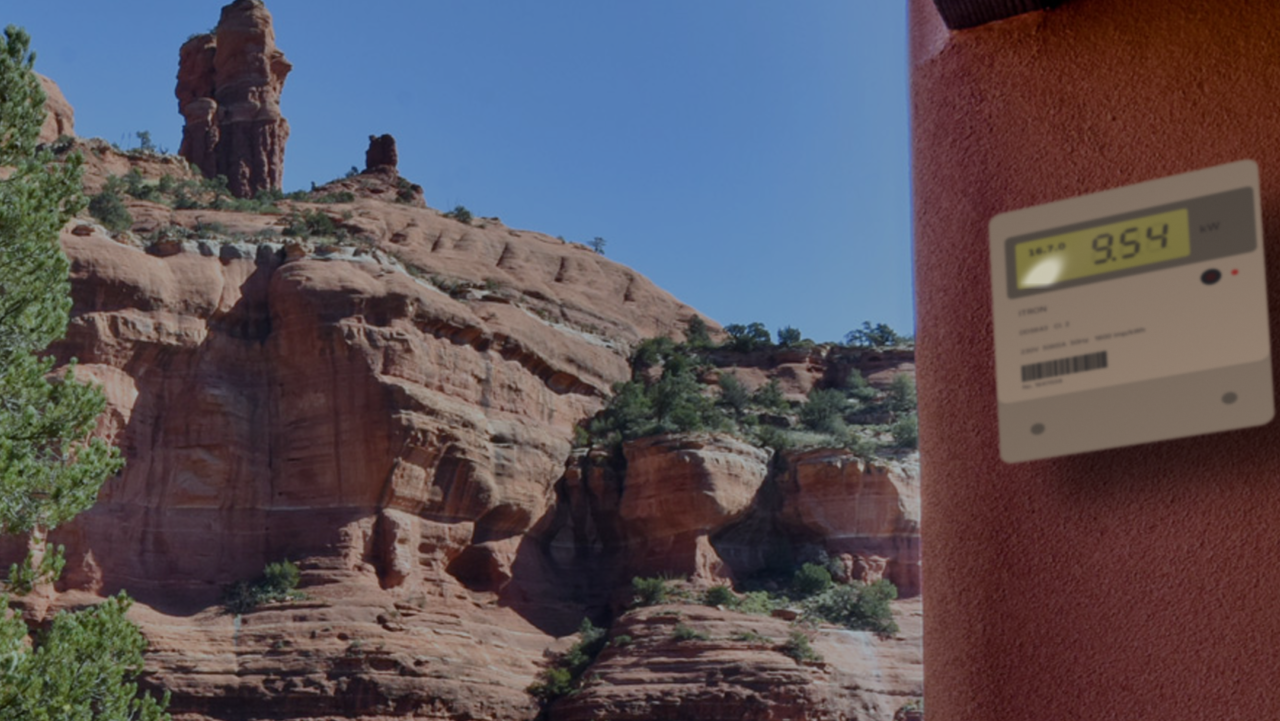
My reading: 9.54,kW
